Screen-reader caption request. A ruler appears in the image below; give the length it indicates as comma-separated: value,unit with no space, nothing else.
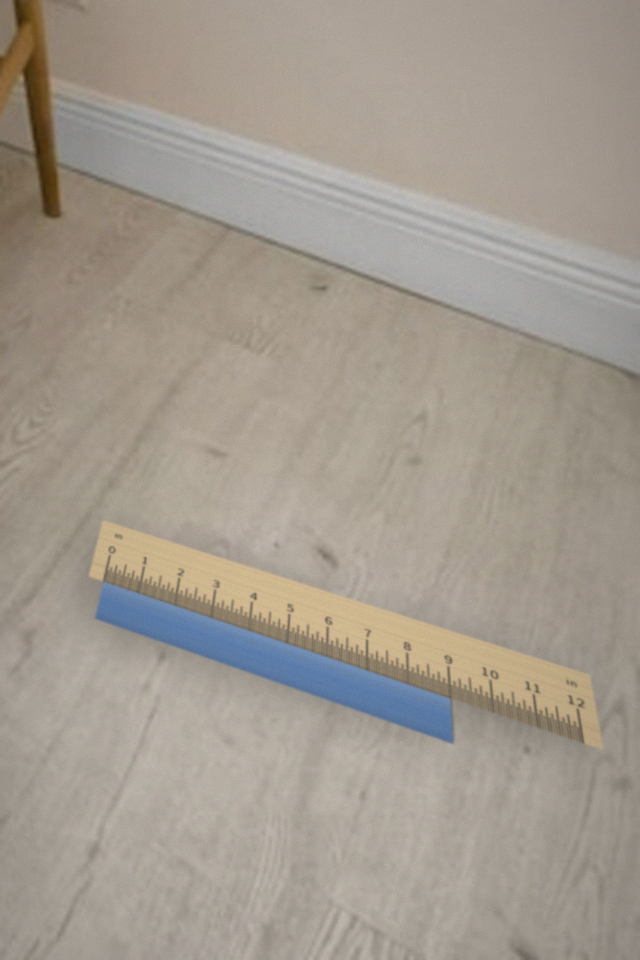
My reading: 9,in
